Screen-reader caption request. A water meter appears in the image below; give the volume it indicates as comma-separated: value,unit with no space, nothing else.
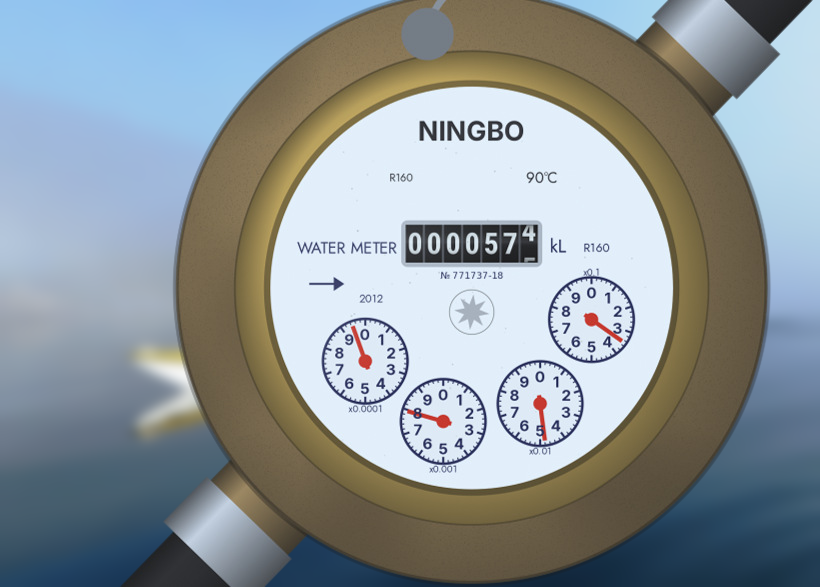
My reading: 574.3479,kL
